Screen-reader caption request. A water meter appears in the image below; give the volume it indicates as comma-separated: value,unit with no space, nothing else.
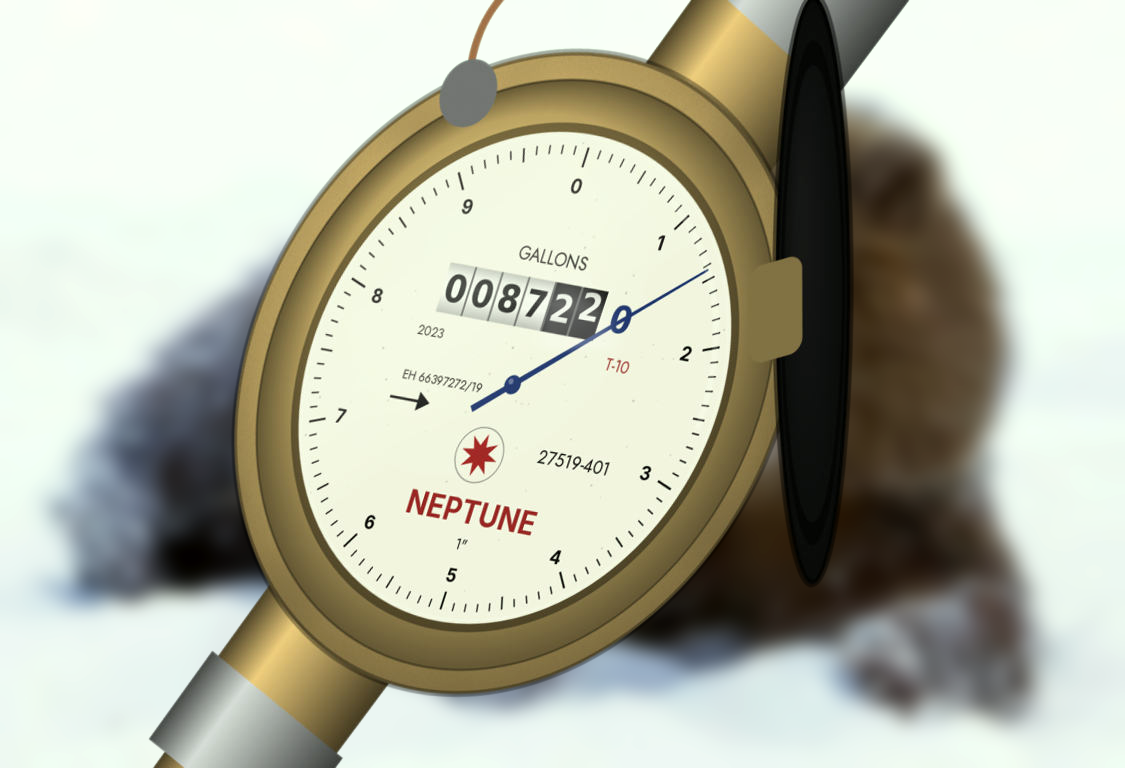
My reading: 87221.4,gal
